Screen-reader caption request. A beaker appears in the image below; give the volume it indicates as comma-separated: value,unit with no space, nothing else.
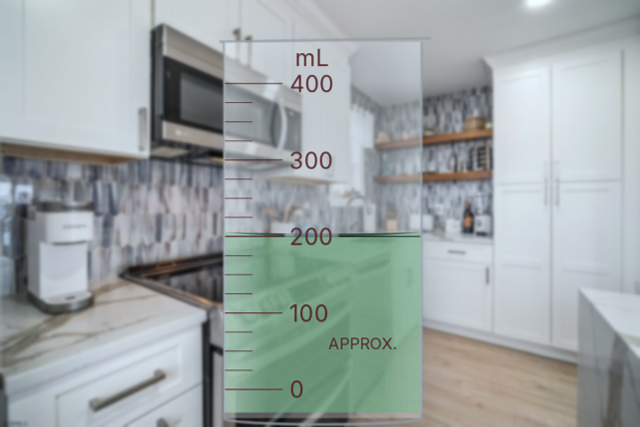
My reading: 200,mL
